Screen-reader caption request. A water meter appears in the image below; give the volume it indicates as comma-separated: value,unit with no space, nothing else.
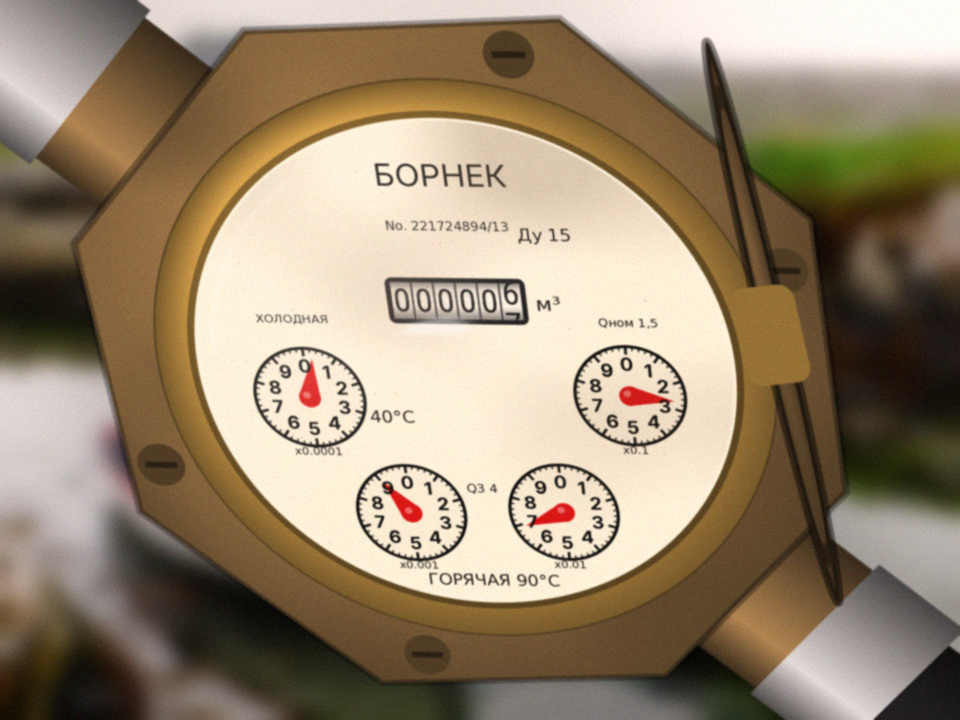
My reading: 6.2690,m³
